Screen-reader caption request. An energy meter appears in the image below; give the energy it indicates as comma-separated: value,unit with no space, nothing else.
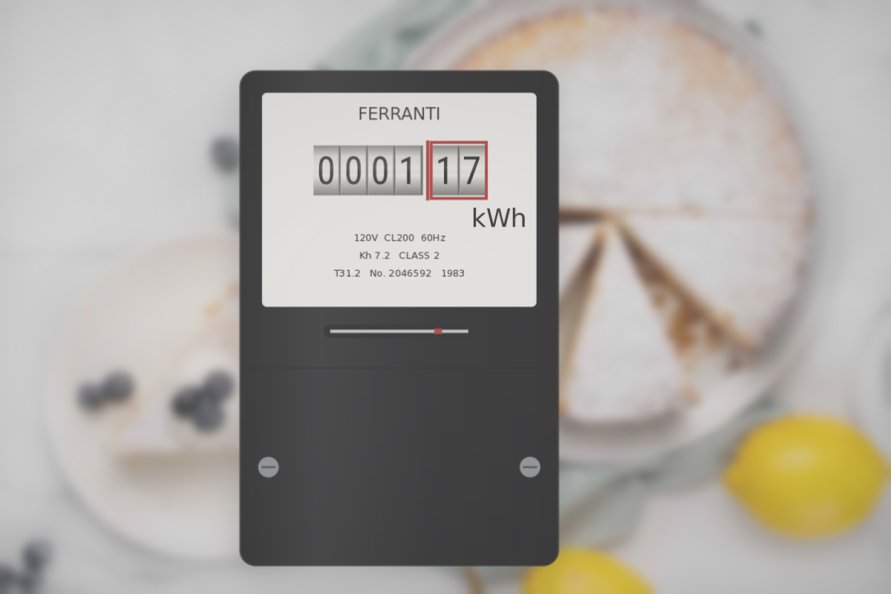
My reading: 1.17,kWh
